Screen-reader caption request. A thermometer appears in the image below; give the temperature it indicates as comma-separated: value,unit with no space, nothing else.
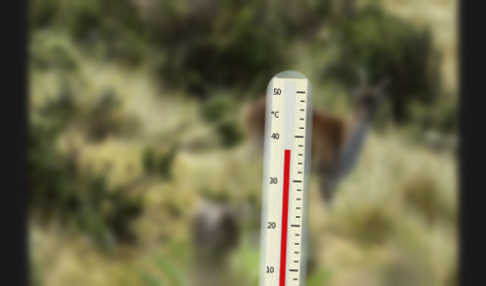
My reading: 37,°C
